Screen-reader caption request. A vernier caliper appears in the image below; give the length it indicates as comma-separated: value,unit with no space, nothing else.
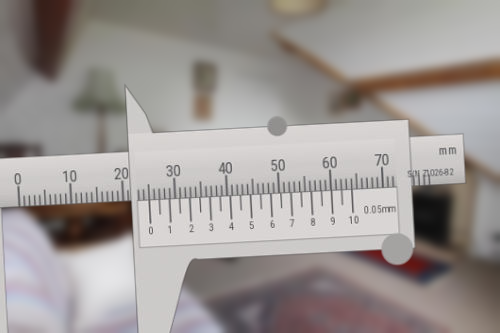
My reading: 25.0,mm
